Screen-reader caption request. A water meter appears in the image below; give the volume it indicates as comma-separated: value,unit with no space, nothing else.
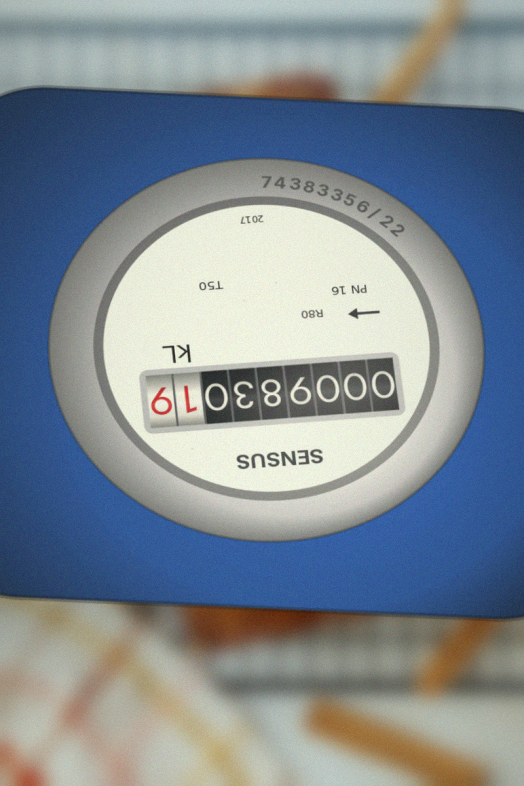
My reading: 9830.19,kL
